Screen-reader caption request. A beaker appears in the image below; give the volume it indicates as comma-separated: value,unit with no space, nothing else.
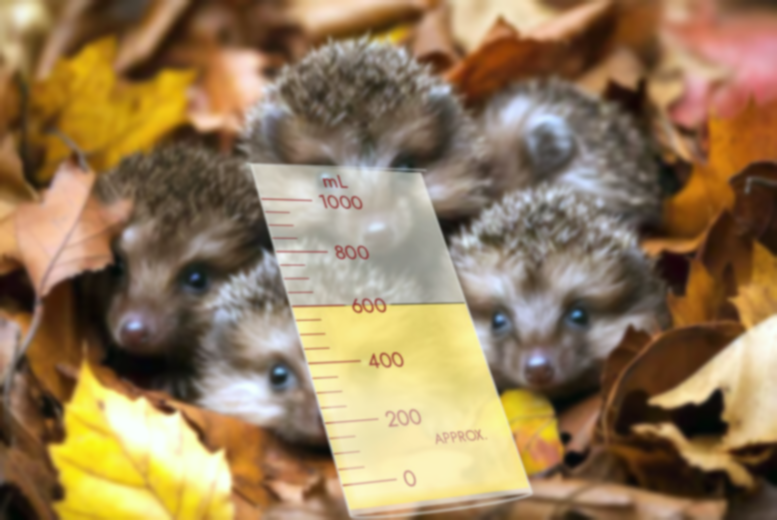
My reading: 600,mL
